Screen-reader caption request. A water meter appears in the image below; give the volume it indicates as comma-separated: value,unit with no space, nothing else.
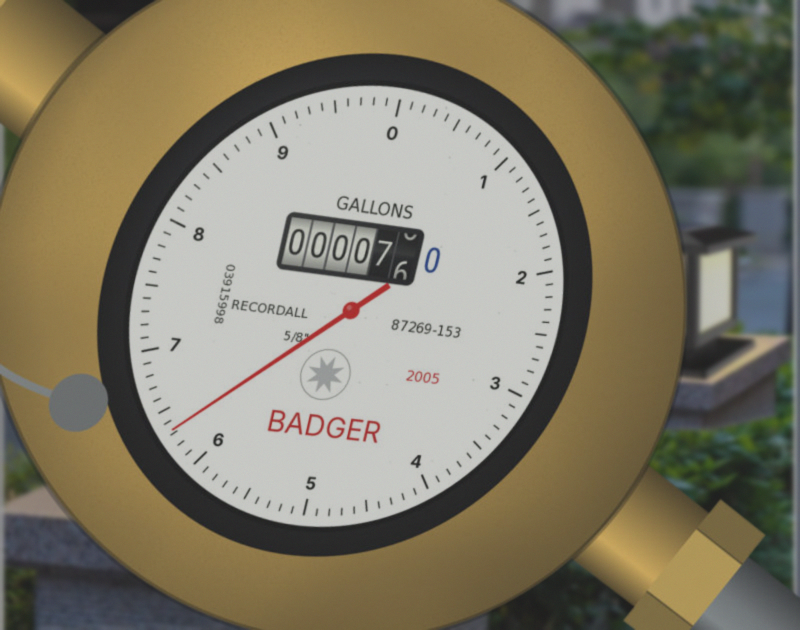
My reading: 756.3,gal
